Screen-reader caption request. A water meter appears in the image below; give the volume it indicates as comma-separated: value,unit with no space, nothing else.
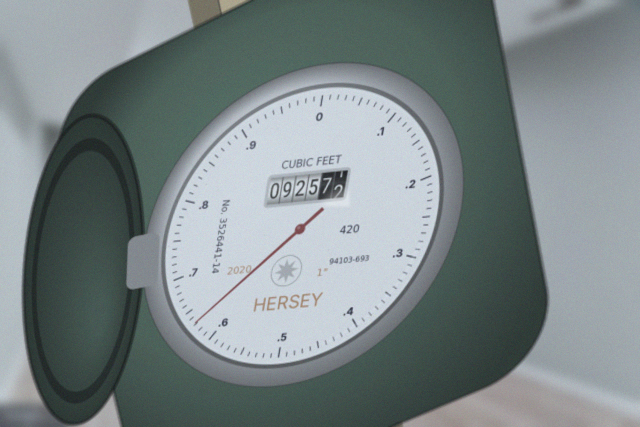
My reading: 92571.63,ft³
